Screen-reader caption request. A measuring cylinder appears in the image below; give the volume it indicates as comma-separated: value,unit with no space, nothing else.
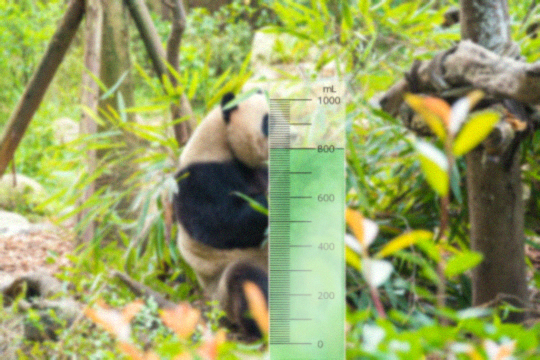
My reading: 800,mL
